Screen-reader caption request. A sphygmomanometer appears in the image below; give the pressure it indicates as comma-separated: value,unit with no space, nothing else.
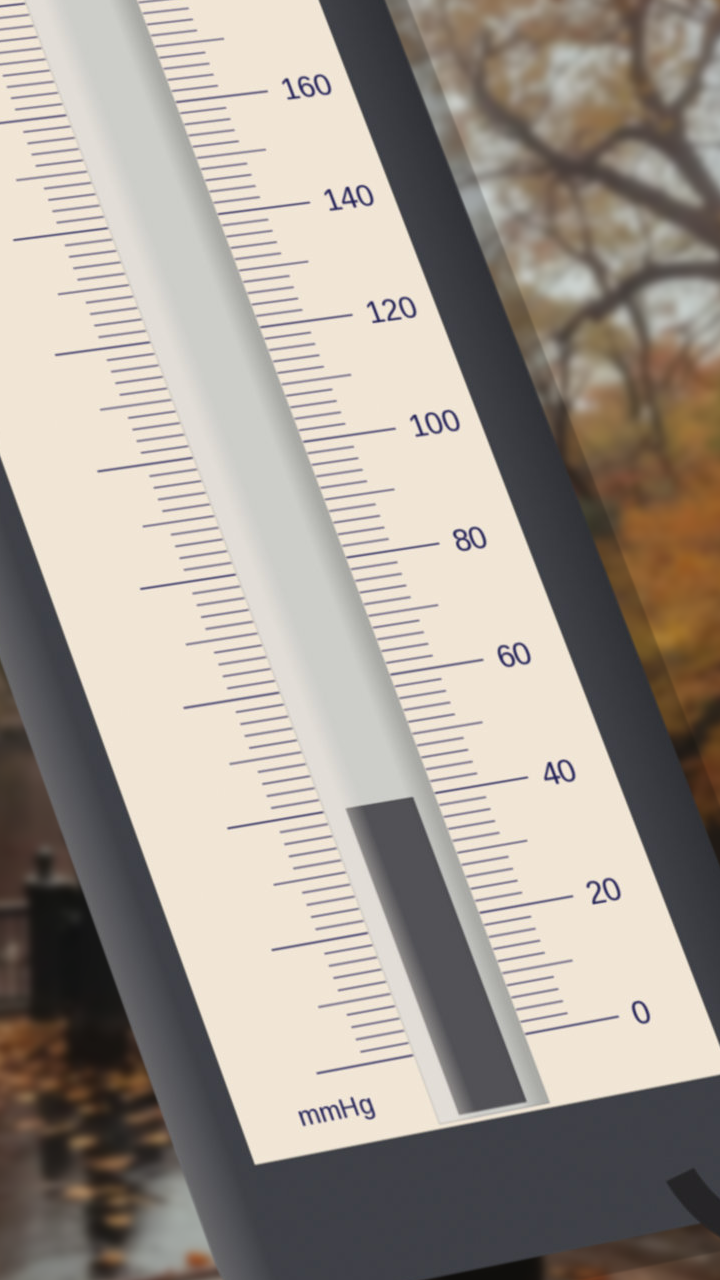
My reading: 40,mmHg
